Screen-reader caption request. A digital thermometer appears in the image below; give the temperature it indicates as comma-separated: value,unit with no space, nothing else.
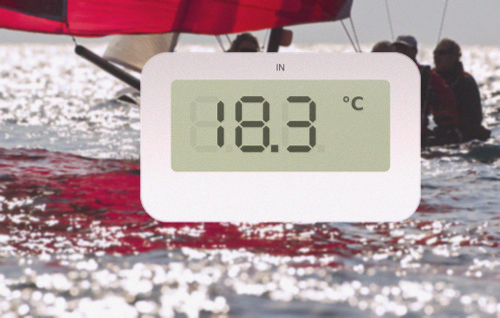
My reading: 18.3,°C
